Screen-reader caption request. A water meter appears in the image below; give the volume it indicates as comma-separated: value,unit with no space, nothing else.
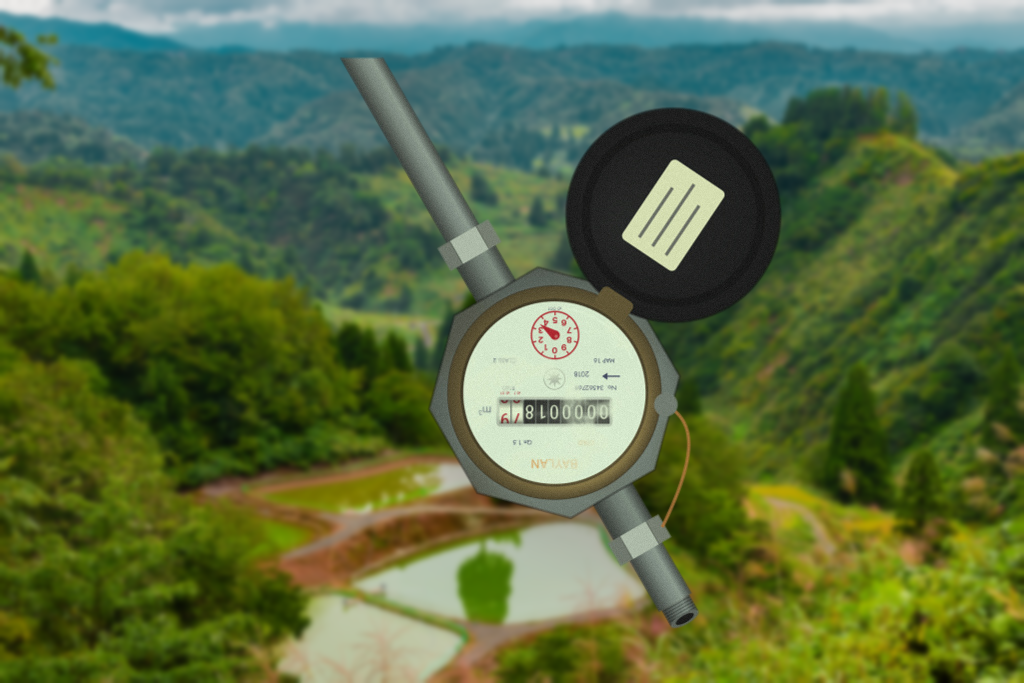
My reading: 18.793,m³
